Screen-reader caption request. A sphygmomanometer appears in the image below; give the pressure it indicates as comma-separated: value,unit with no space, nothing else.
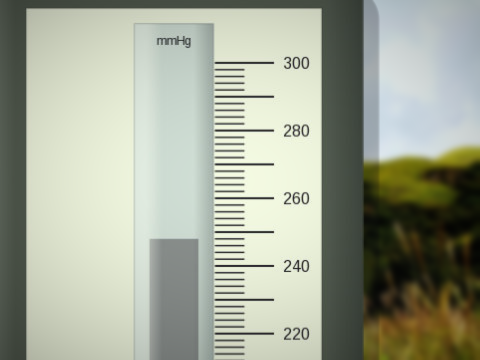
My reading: 248,mmHg
